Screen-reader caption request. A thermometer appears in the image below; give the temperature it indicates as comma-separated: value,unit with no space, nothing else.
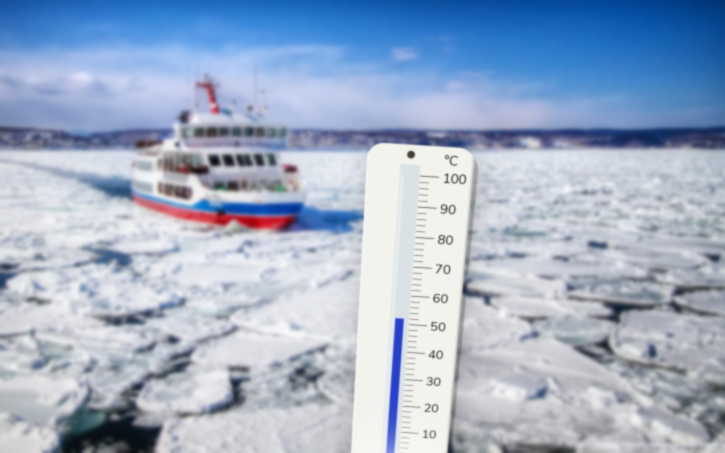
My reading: 52,°C
